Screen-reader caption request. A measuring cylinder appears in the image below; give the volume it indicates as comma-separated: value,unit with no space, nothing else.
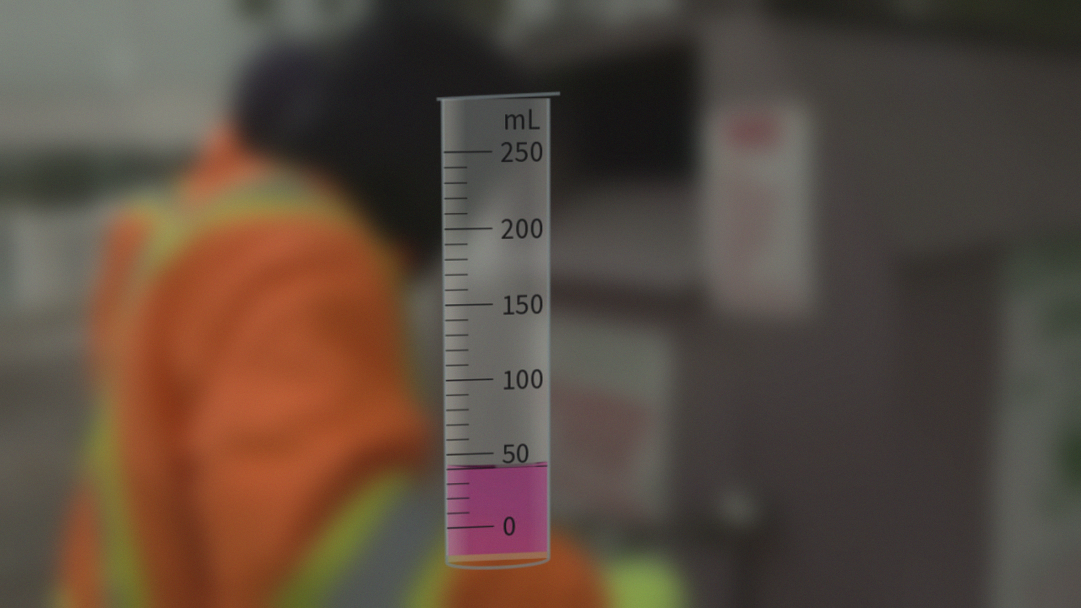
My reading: 40,mL
